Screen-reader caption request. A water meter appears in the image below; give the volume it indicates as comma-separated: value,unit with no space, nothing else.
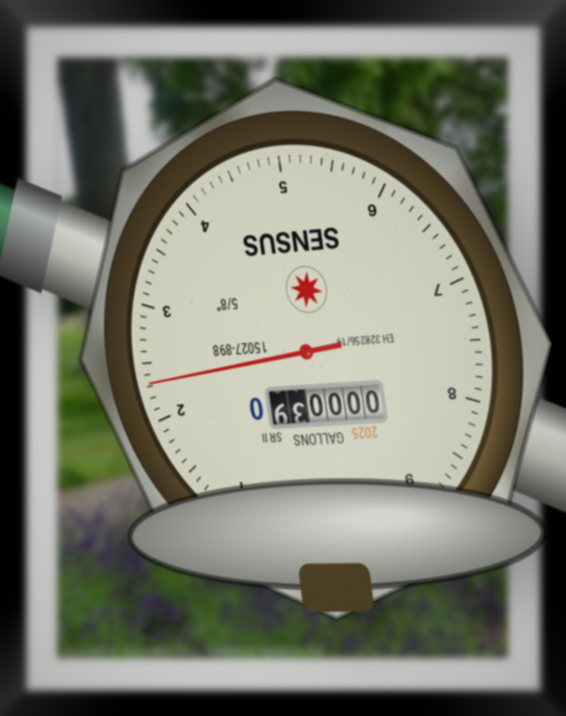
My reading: 392.3,gal
